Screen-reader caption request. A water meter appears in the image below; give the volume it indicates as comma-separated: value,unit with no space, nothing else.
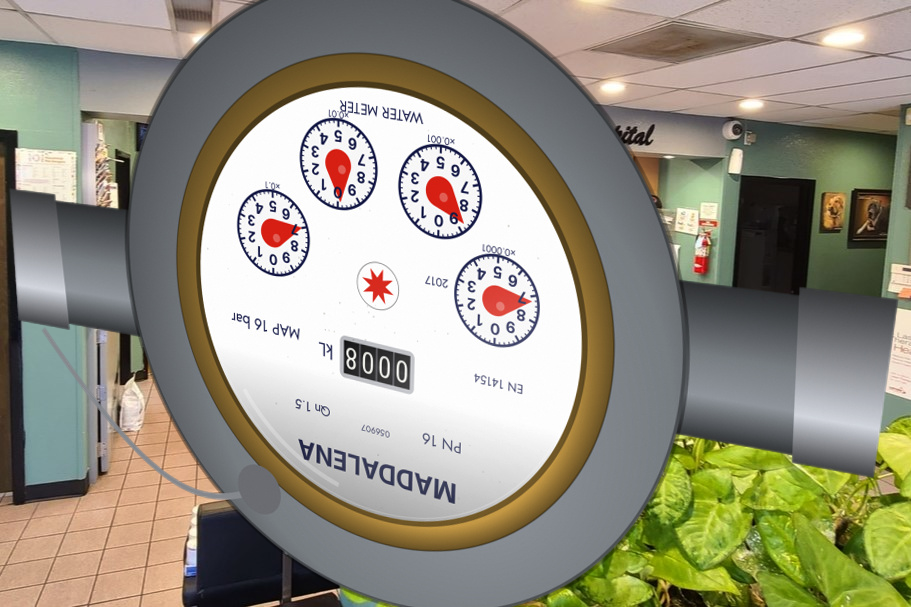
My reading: 8.6987,kL
